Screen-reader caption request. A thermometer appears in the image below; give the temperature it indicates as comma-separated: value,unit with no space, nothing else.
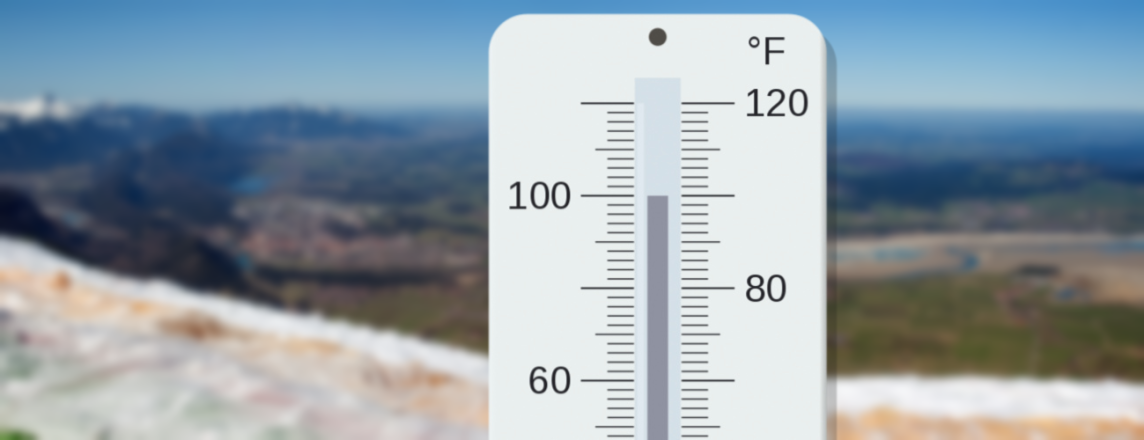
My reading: 100,°F
